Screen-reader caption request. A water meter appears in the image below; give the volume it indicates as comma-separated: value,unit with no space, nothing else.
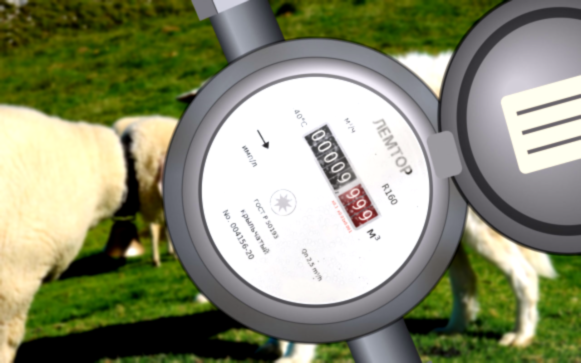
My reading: 9.999,m³
